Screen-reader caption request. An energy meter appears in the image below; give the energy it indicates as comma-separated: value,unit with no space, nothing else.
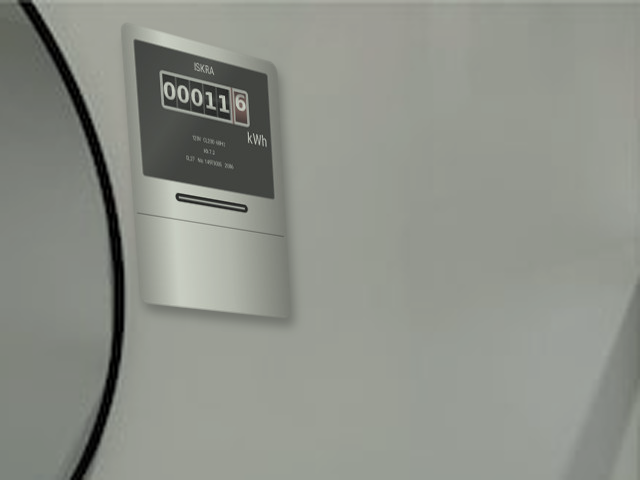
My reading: 11.6,kWh
